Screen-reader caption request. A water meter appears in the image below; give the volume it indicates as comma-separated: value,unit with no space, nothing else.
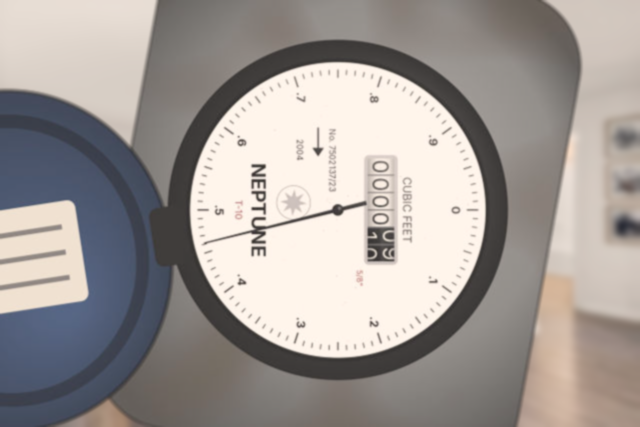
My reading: 9.46,ft³
